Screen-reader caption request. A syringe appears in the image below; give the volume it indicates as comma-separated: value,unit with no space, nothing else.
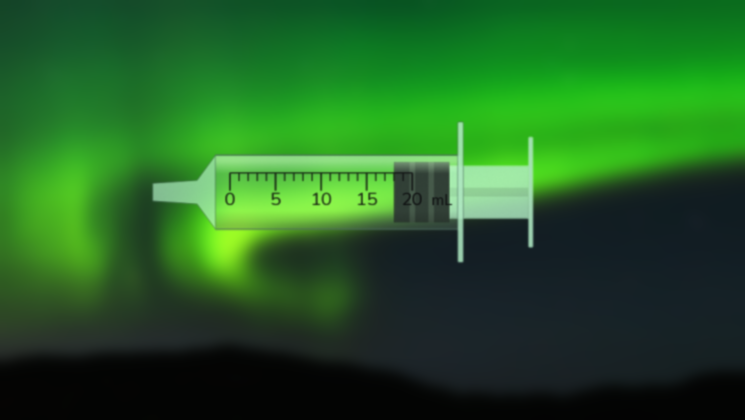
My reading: 18,mL
